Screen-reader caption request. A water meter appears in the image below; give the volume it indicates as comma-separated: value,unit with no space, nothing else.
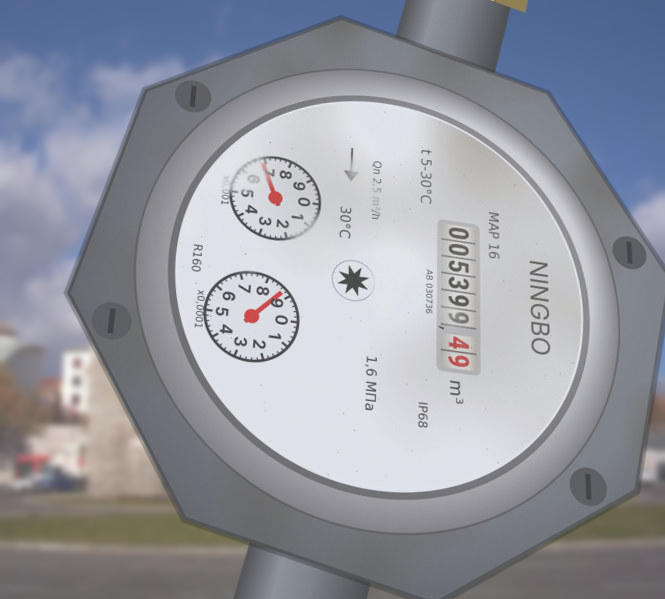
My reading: 5399.4968,m³
